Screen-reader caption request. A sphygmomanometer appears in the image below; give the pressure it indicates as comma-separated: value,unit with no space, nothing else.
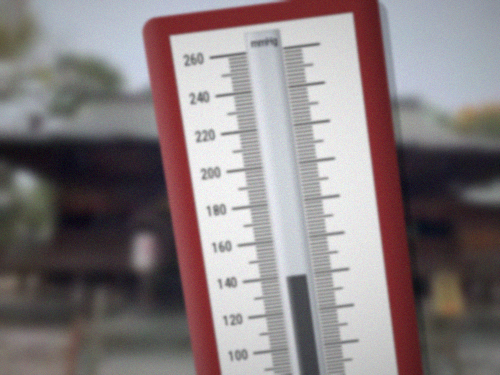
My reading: 140,mmHg
